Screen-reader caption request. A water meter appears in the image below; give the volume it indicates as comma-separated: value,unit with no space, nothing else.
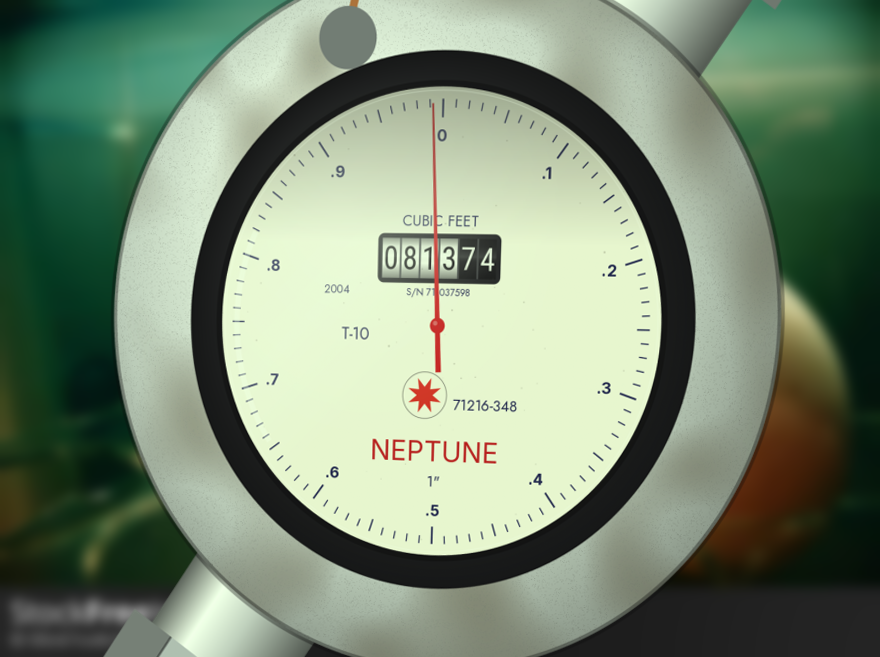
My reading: 81373.99,ft³
